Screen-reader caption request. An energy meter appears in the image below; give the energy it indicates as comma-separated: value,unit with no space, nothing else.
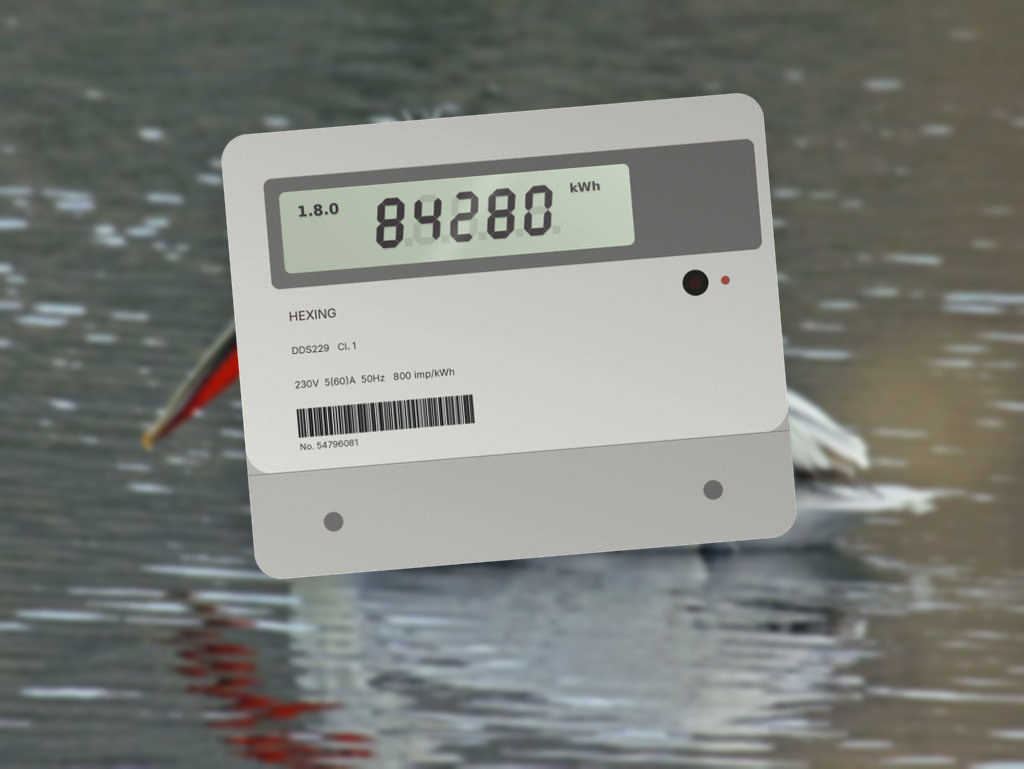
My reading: 84280,kWh
